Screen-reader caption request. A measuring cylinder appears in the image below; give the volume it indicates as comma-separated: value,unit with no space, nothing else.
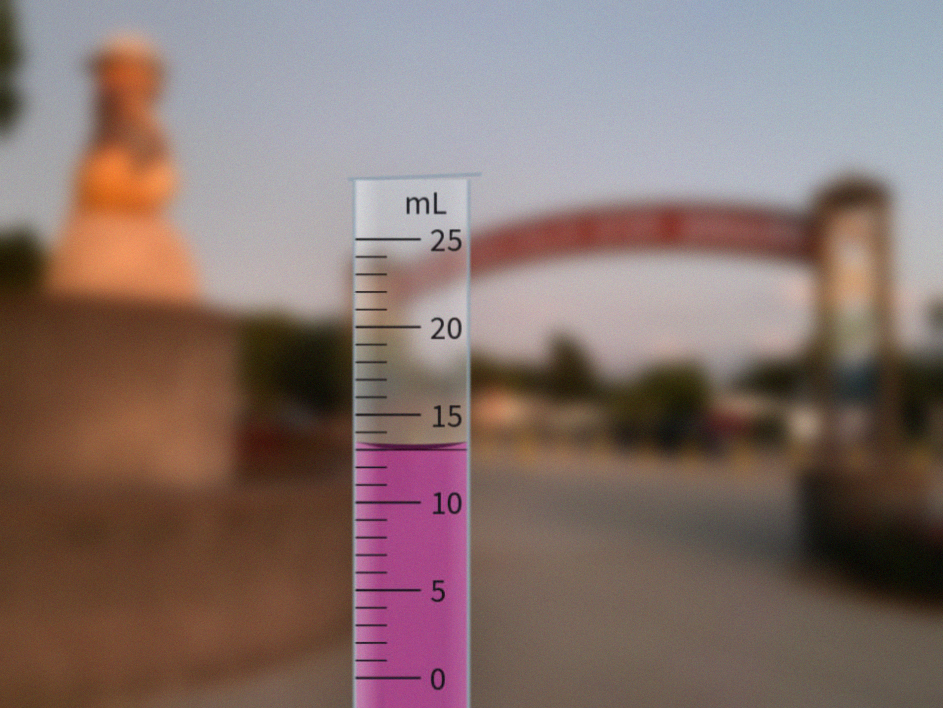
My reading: 13,mL
